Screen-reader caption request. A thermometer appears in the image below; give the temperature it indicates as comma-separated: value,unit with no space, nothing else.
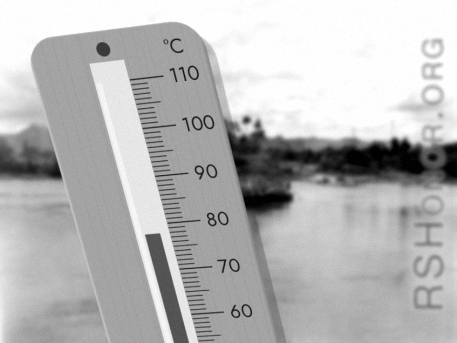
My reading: 78,°C
